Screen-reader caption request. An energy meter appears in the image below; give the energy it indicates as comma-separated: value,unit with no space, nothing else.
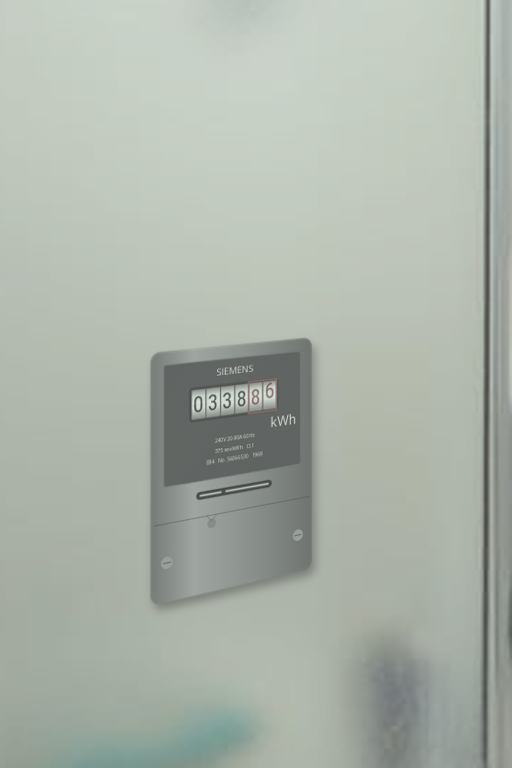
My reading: 338.86,kWh
